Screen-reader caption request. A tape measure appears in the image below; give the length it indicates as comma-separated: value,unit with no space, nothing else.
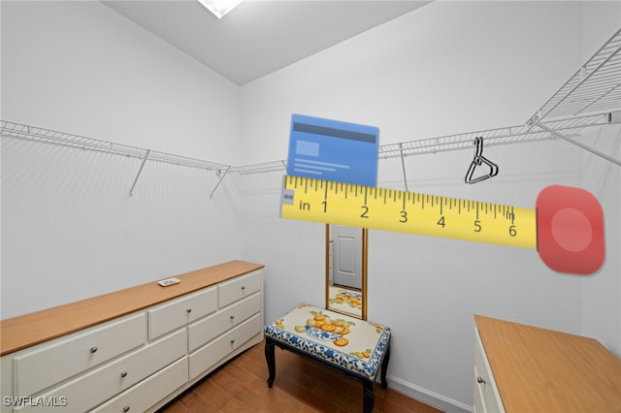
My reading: 2.25,in
